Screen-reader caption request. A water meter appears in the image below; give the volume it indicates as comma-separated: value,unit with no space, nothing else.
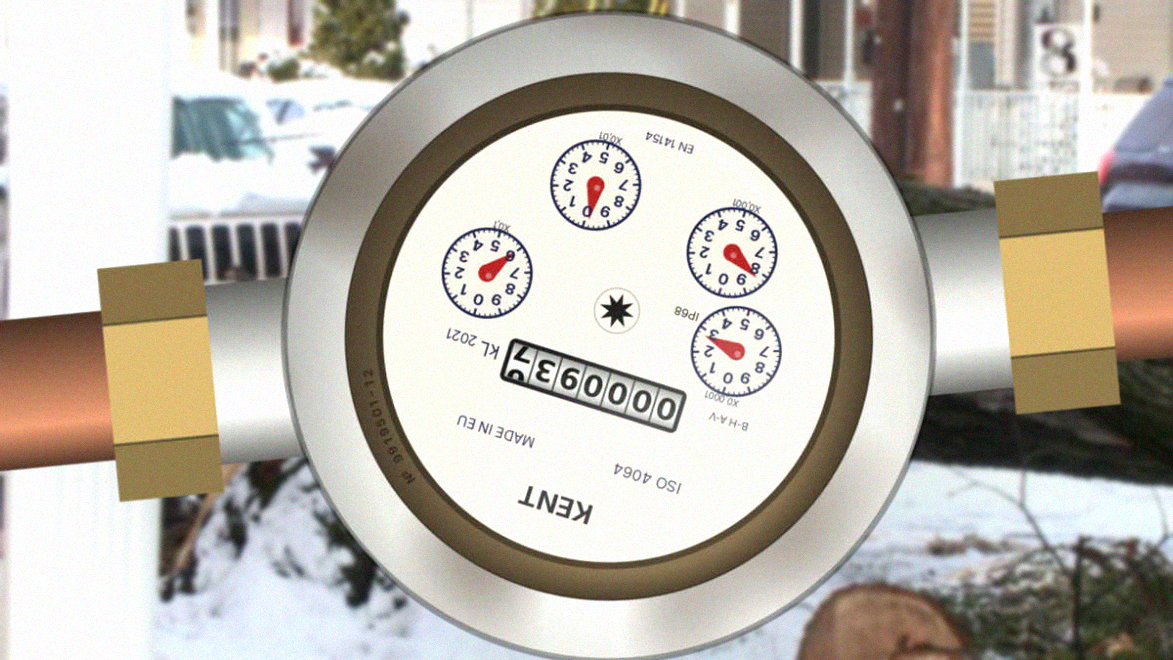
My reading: 936.5982,kL
